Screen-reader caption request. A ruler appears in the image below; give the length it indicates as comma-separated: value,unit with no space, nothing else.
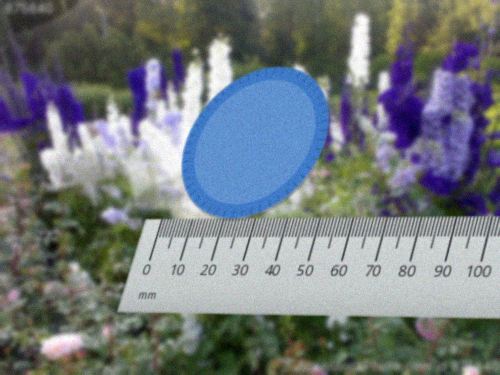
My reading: 45,mm
